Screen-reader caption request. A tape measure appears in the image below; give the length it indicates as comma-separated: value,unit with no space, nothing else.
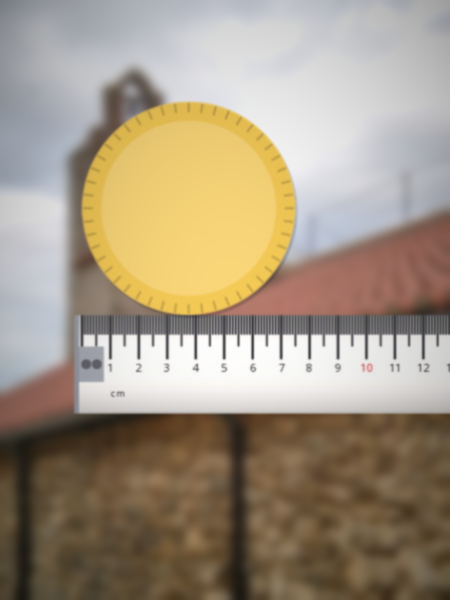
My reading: 7.5,cm
